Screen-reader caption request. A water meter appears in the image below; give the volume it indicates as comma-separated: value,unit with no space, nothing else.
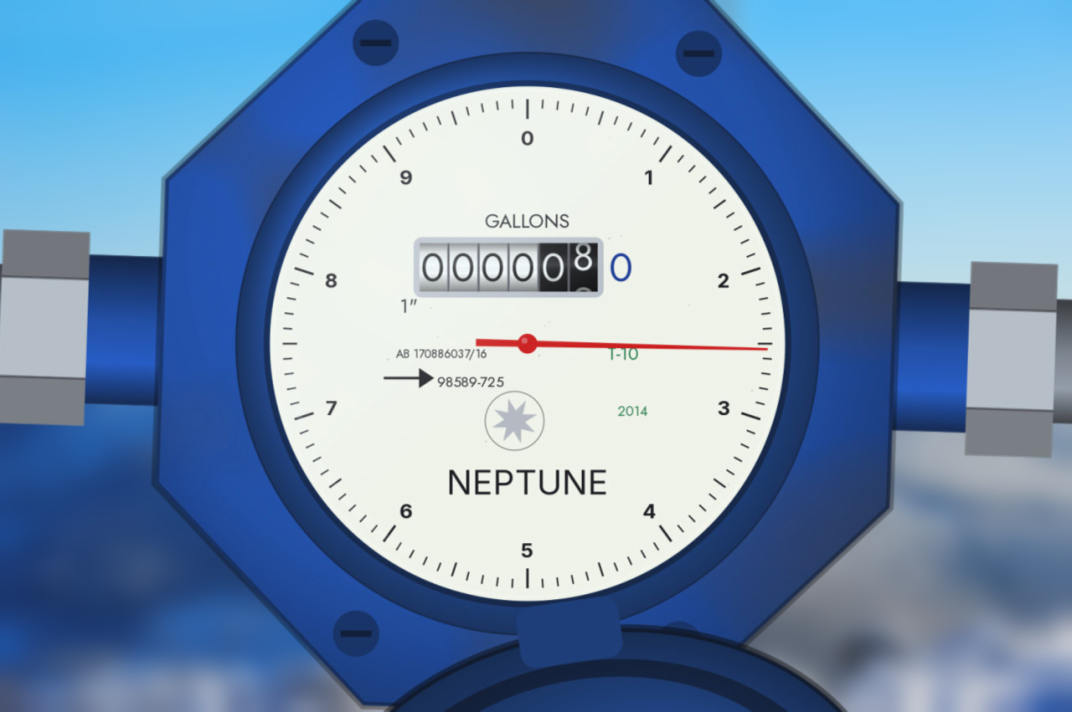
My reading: 82.5,gal
